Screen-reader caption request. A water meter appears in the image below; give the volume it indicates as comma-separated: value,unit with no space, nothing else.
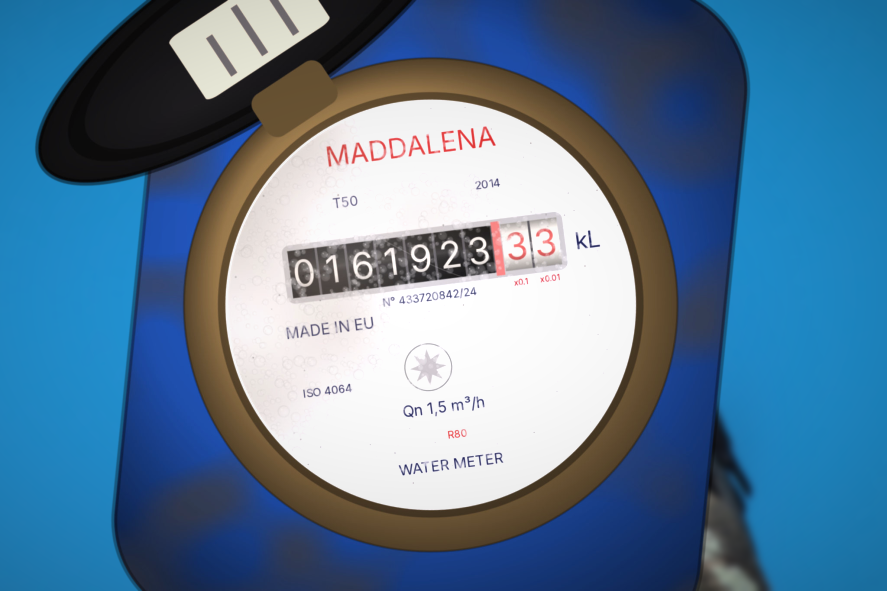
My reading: 161923.33,kL
